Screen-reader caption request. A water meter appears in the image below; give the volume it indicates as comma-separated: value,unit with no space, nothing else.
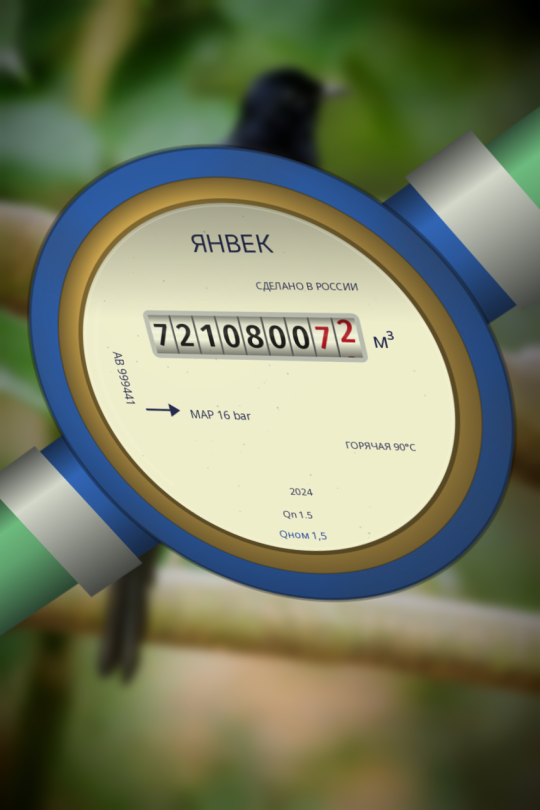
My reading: 7210800.72,m³
